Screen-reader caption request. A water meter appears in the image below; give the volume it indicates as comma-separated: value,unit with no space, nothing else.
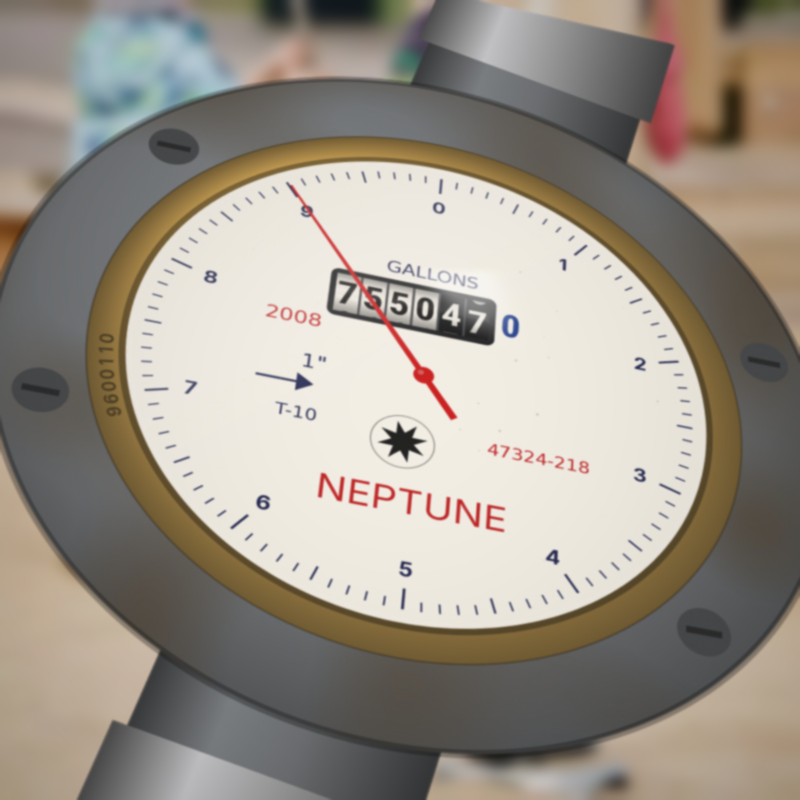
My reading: 7550469.0,gal
